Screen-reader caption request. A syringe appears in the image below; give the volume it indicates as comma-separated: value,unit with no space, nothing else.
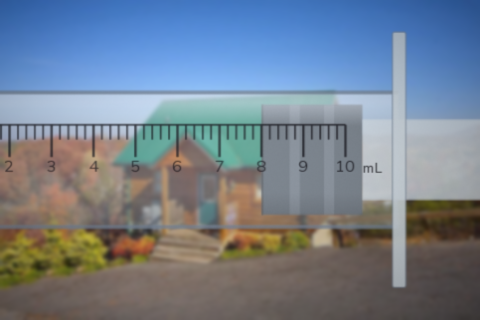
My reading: 8,mL
